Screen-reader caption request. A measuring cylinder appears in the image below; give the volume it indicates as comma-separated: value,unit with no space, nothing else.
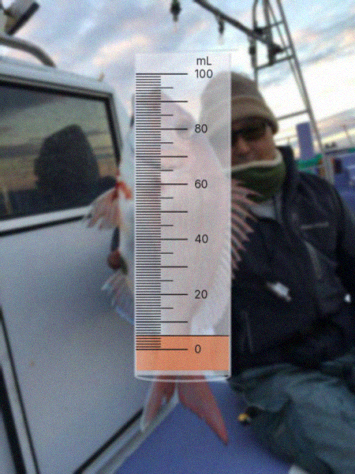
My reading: 5,mL
